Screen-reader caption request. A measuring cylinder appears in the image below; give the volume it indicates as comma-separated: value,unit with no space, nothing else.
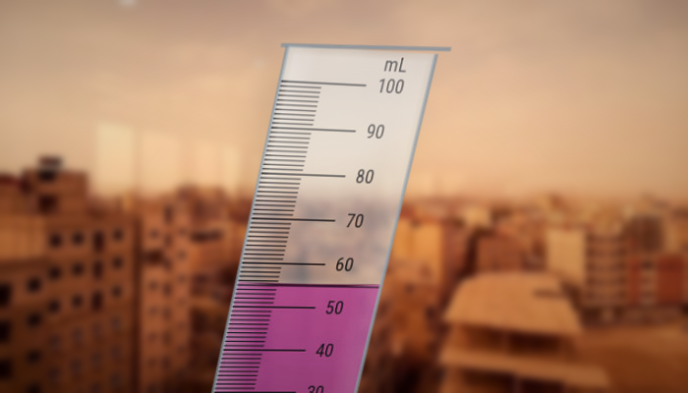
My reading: 55,mL
